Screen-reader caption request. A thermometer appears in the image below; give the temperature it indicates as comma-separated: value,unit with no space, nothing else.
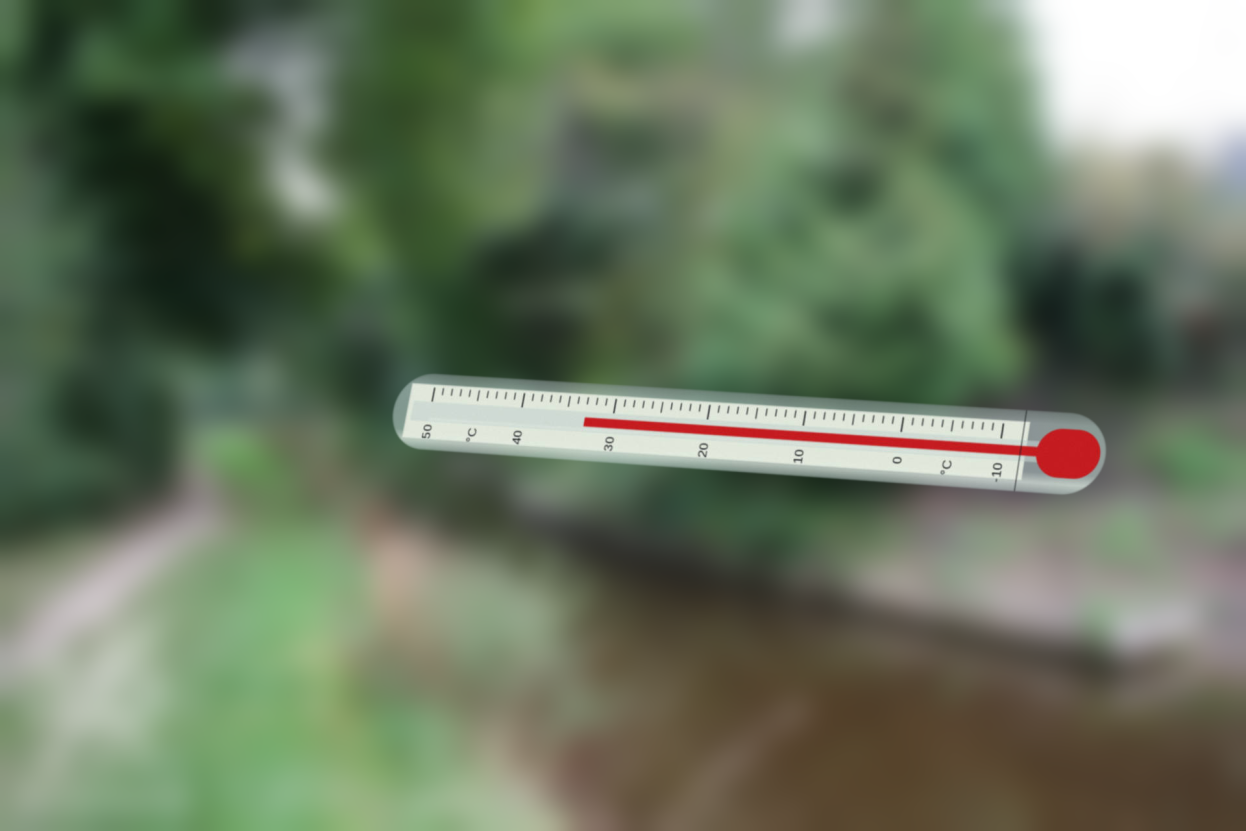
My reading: 33,°C
